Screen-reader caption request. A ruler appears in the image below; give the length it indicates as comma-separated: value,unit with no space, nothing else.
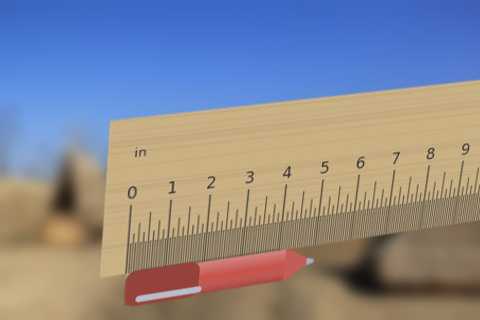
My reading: 5,in
